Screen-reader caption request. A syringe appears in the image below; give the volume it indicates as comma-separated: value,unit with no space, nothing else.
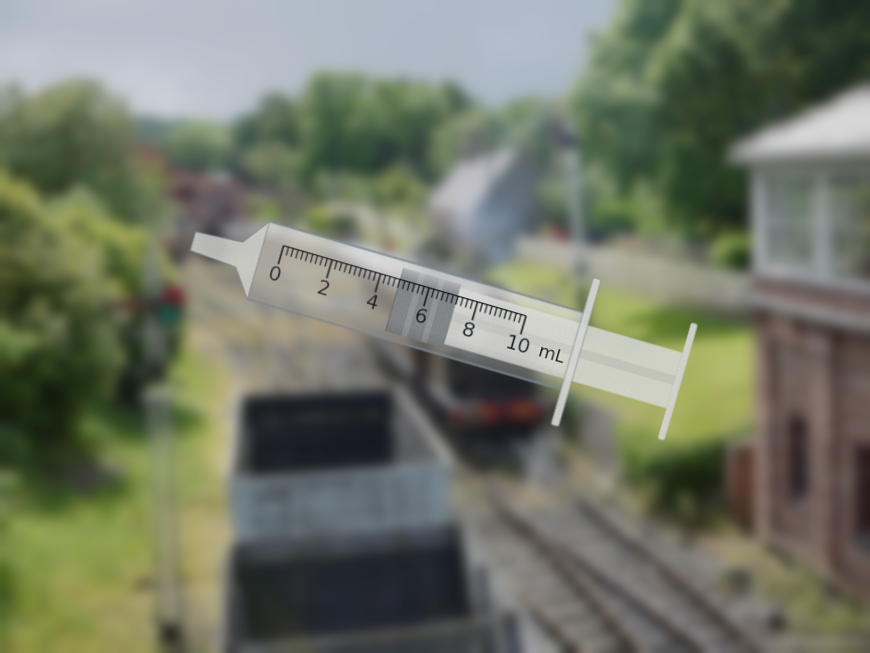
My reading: 4.8,mL
